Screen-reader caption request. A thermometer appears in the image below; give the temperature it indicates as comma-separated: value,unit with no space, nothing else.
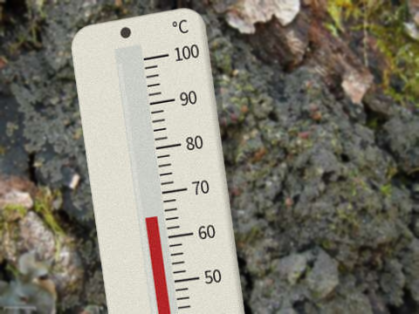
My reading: 65,°C
